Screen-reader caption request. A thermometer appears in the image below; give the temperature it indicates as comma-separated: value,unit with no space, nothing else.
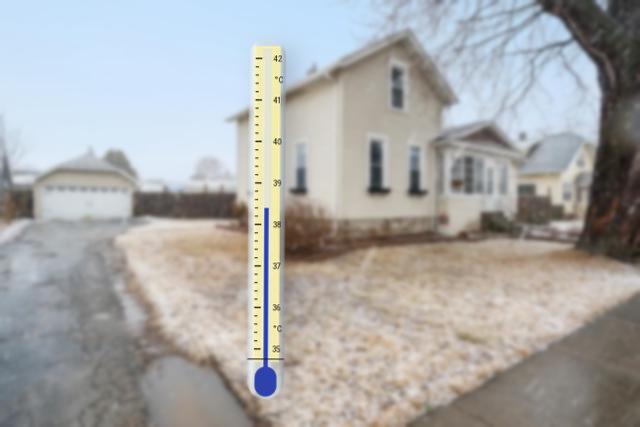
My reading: 38.4,°C
